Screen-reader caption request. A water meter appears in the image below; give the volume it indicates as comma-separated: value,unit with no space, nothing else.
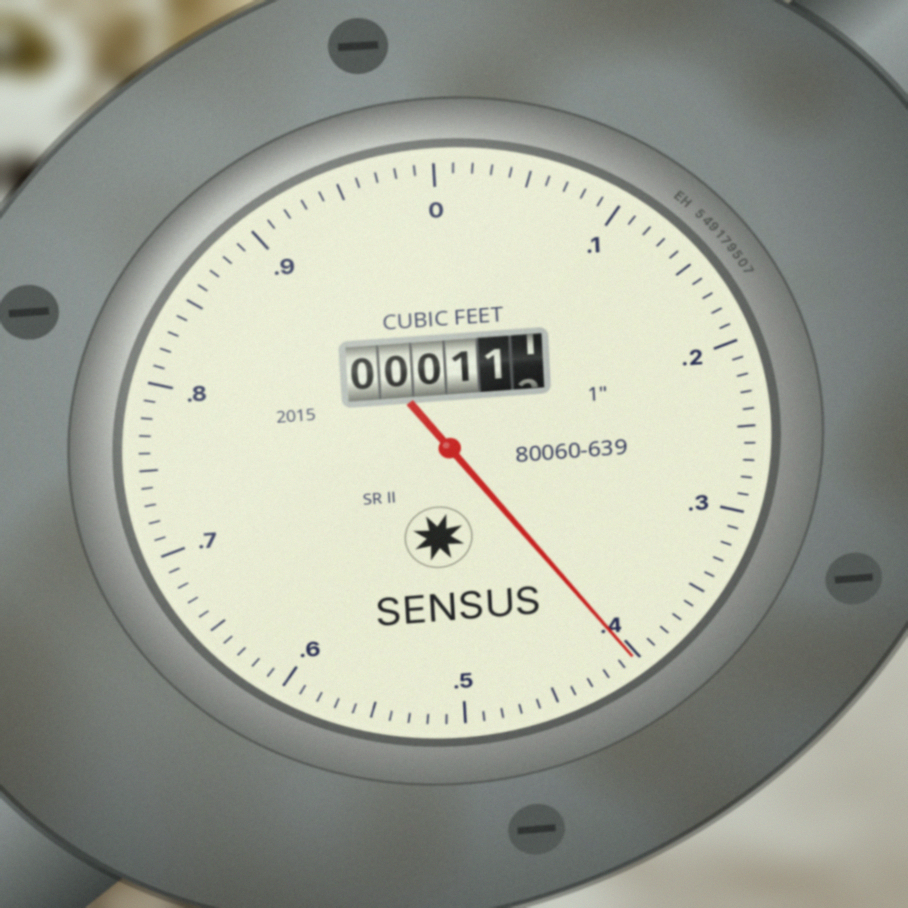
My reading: 111.40,ft³
